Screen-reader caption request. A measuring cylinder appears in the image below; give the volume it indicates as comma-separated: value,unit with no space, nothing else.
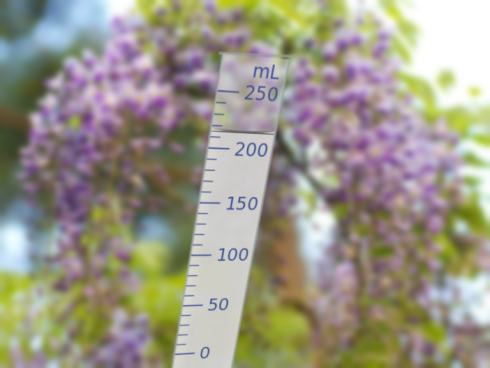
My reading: 215,mL
